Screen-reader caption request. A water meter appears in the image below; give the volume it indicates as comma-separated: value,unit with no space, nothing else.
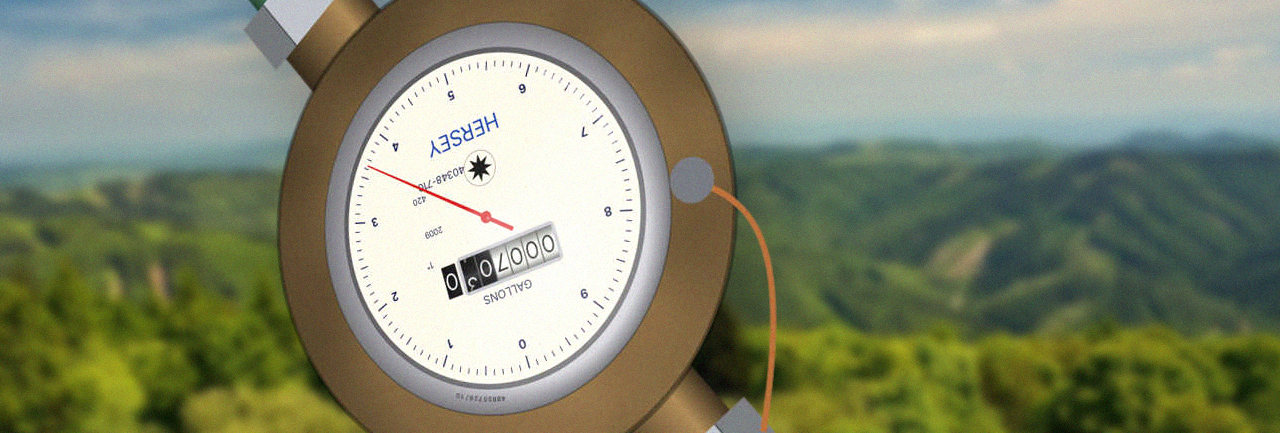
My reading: 7033.6,gal
